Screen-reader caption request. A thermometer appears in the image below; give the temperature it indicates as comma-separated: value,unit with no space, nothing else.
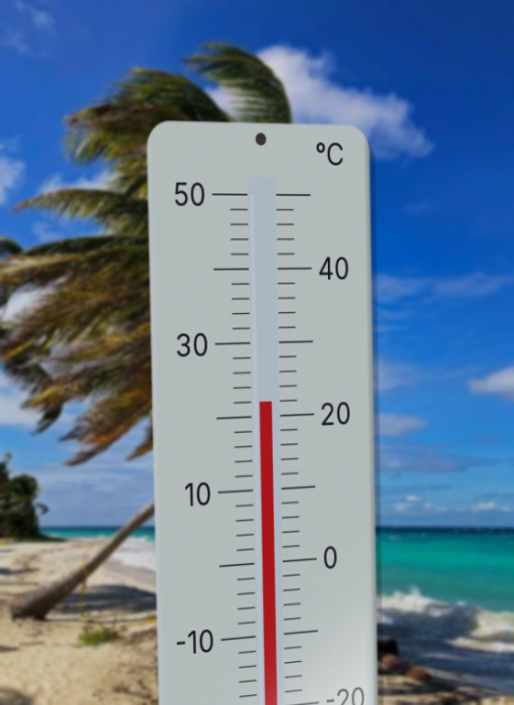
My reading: 22,°C
